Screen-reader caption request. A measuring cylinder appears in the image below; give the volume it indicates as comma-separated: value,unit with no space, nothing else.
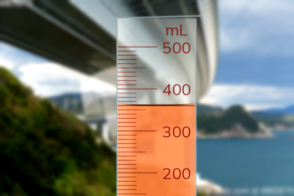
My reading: 360,mL
